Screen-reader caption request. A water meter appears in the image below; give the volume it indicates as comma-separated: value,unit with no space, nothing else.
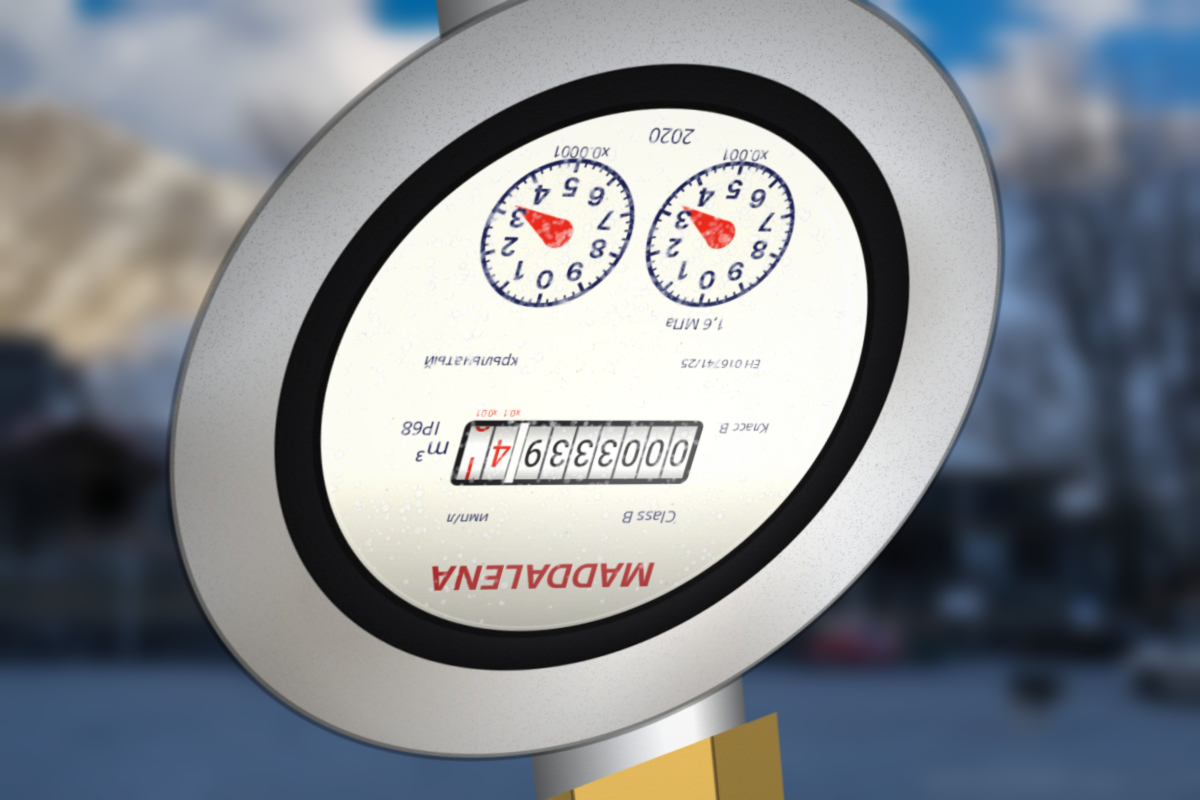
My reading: 3339.4133,m³
